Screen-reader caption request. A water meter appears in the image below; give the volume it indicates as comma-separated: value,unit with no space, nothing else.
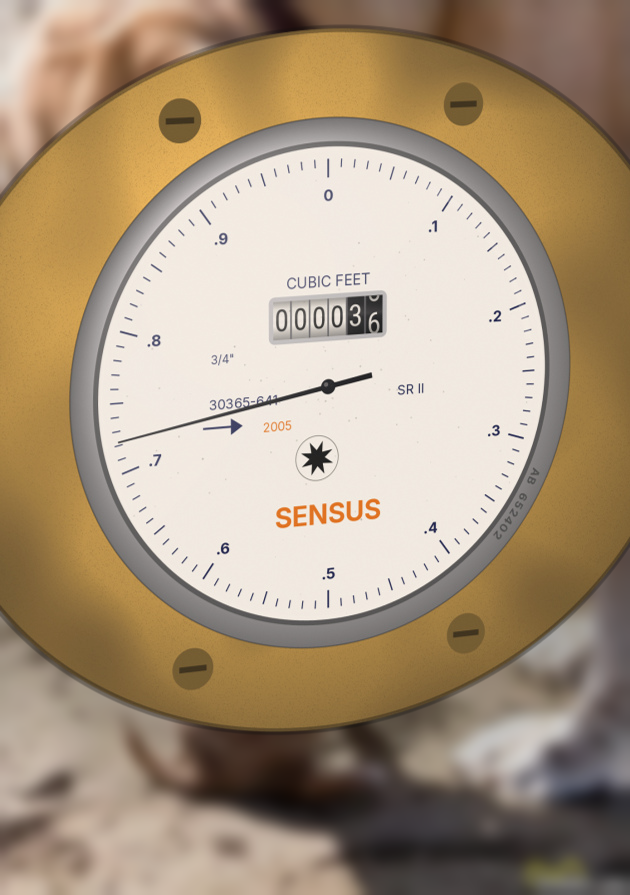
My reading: 35.72,ft³
